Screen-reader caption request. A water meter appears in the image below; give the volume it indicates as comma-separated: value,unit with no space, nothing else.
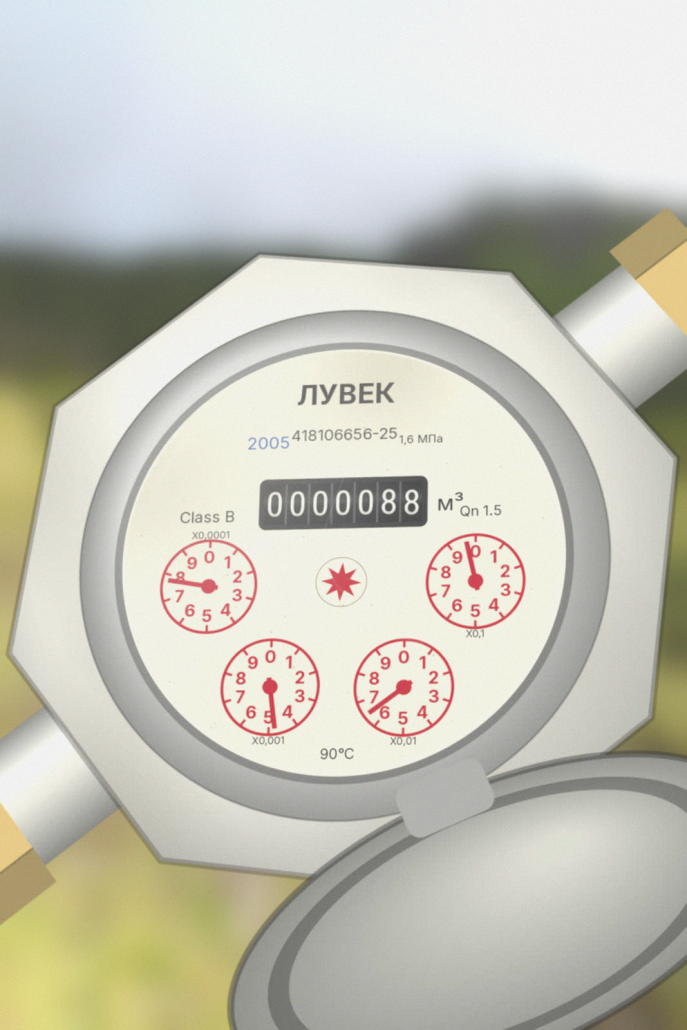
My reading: 87.9647,m³
